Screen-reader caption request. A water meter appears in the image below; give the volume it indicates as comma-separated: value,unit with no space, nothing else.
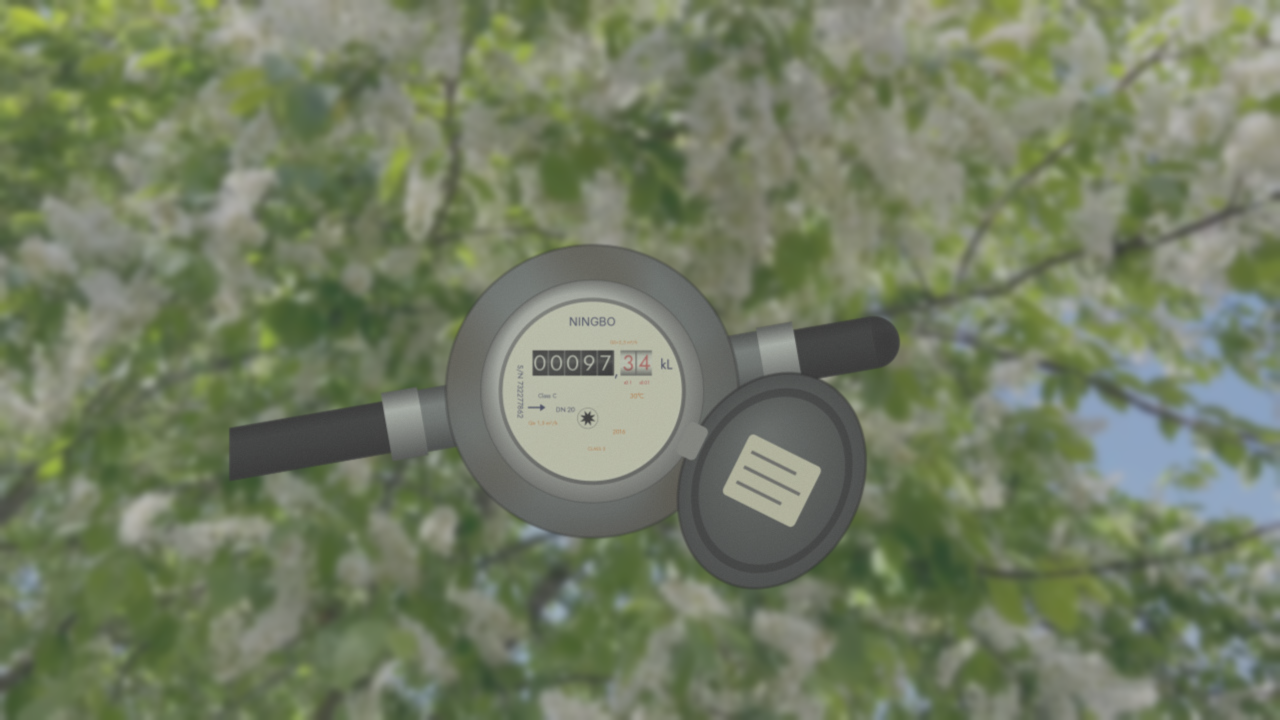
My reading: 97.34,kL
